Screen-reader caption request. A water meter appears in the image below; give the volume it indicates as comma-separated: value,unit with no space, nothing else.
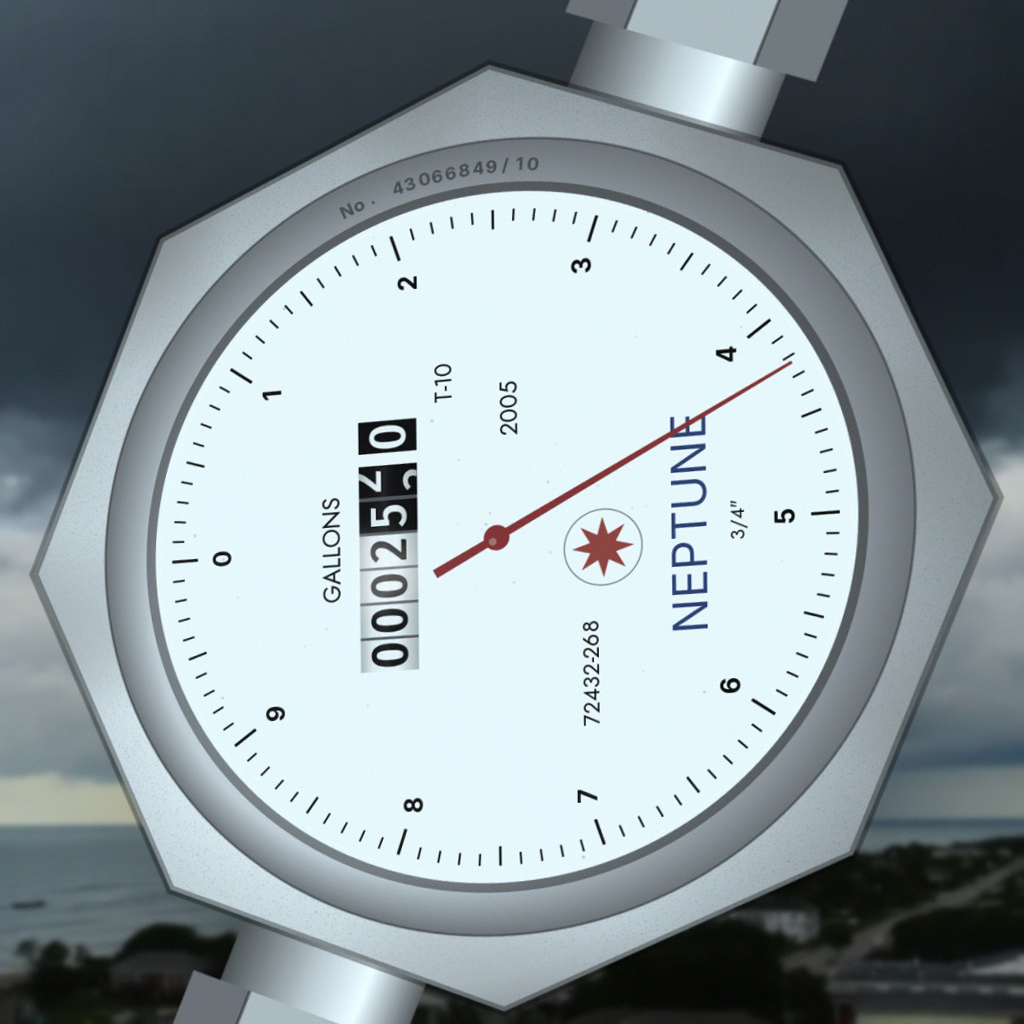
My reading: 2524.2,gal
